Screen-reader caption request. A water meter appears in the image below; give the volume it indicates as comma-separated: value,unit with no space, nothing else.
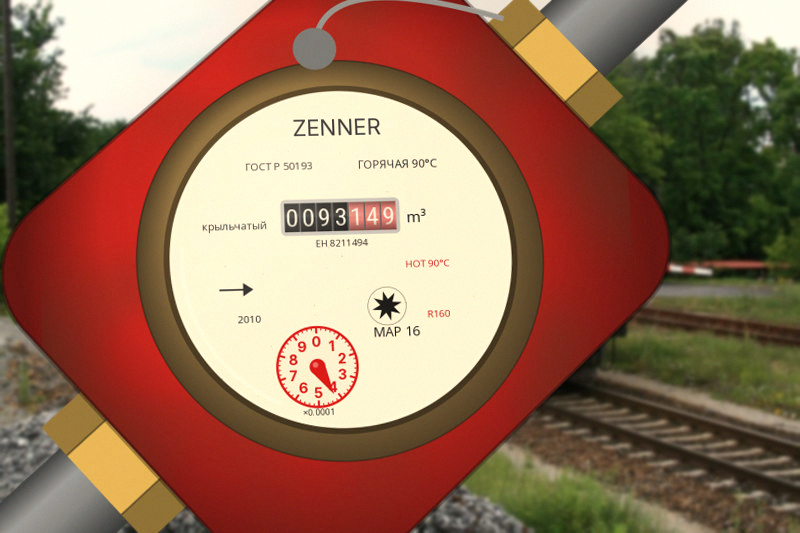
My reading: 93.1494,m³
